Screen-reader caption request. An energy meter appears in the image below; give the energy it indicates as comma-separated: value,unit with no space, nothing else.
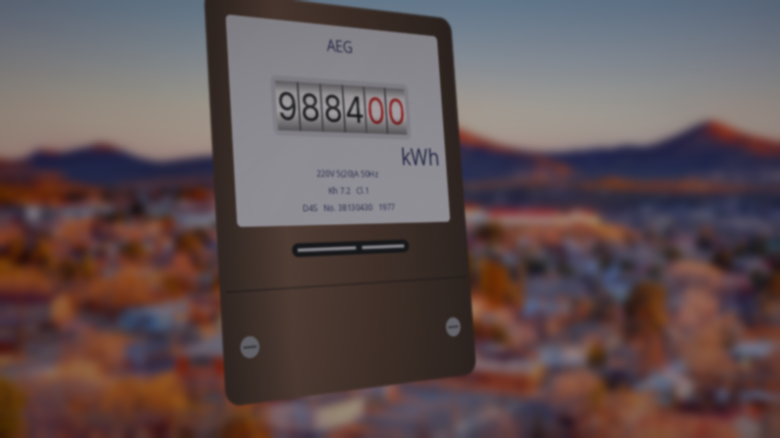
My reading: 9884.00,kWh
